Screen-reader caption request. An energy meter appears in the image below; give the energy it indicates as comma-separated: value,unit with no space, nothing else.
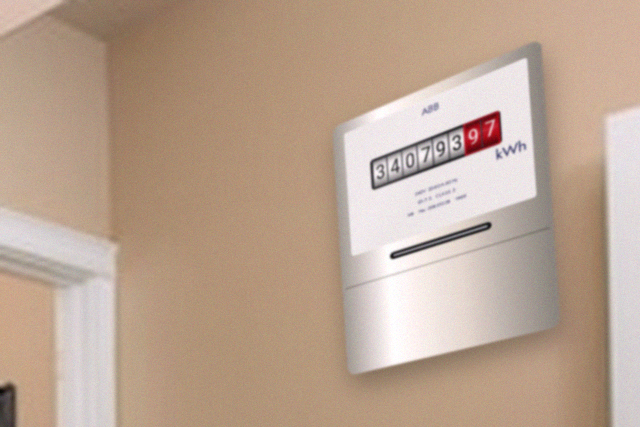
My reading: 340793.97,kWh
